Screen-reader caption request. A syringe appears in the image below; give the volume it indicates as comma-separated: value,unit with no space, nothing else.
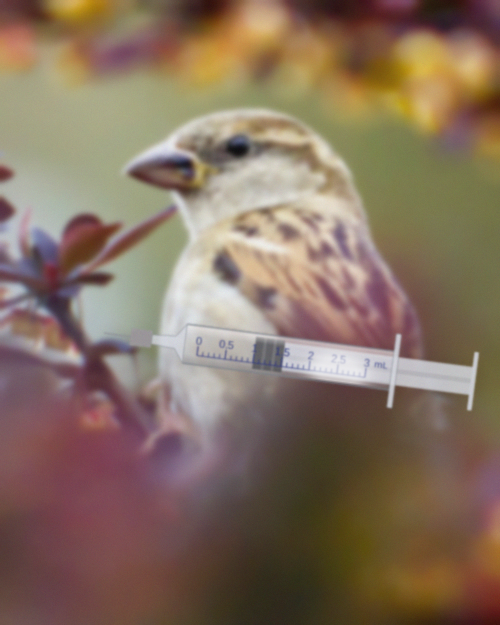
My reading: 1,mL
